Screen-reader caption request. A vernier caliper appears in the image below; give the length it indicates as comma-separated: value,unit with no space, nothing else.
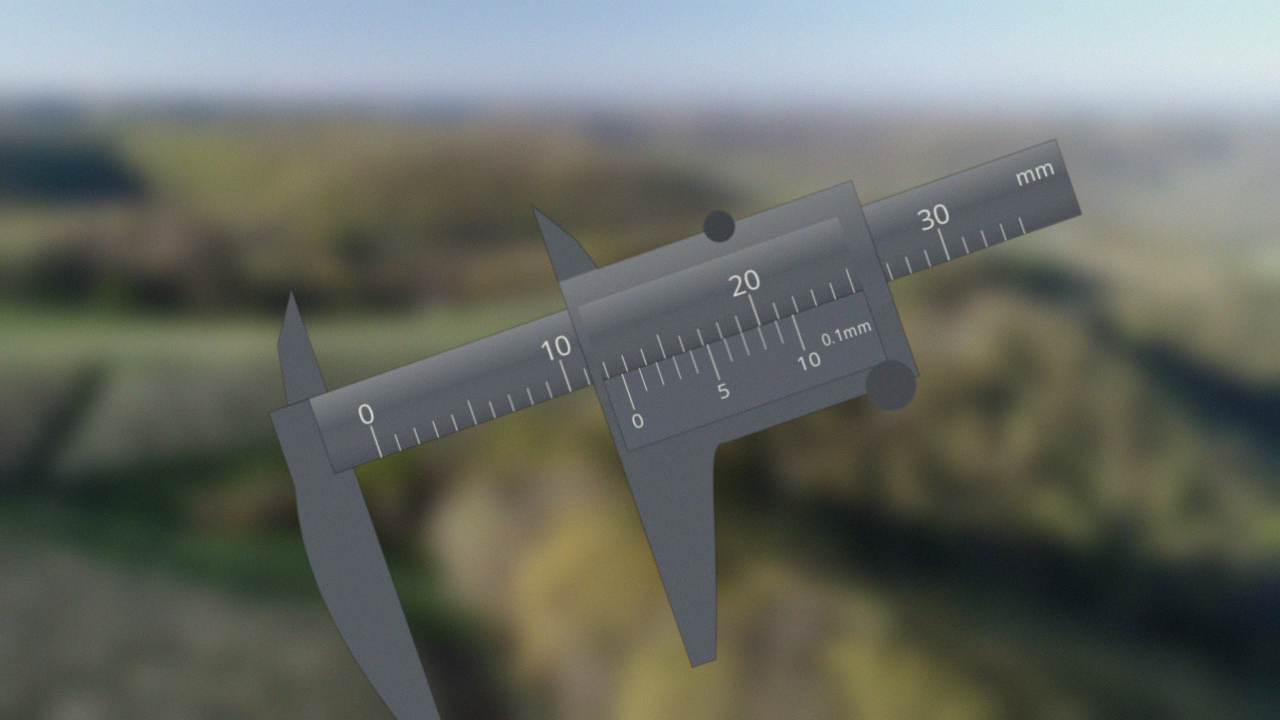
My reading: 12.7,mm
